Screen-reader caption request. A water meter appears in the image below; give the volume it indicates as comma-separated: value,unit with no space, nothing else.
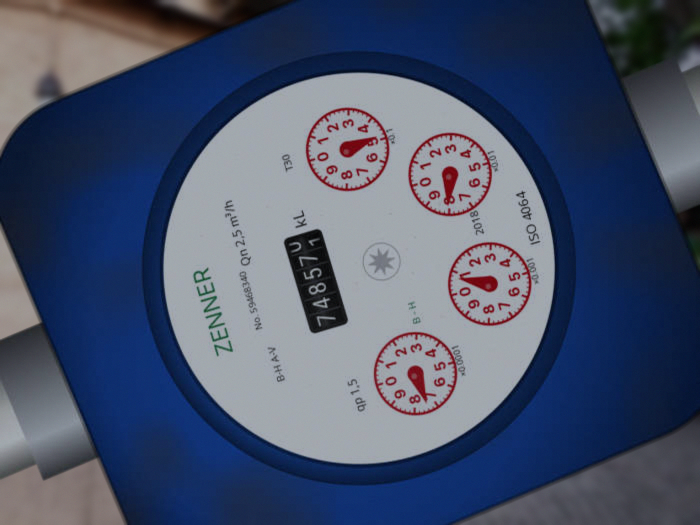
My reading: 748570.4807,kL
